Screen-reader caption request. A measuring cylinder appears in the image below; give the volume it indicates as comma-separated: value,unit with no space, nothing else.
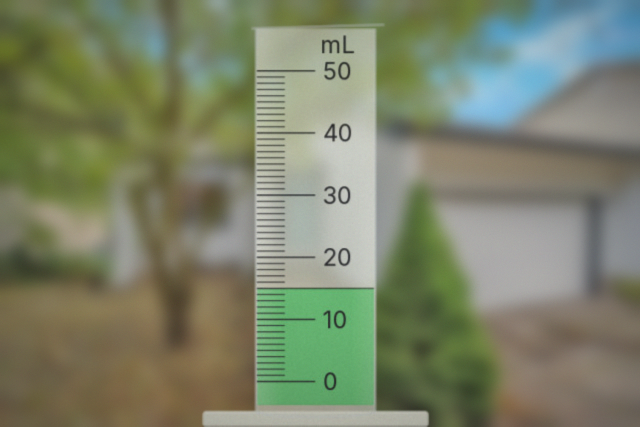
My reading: 15,mL
